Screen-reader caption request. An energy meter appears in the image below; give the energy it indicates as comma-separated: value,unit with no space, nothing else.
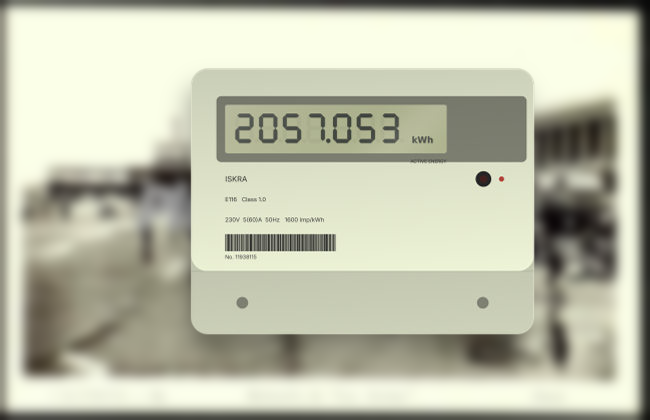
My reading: 2057.053,kWh
